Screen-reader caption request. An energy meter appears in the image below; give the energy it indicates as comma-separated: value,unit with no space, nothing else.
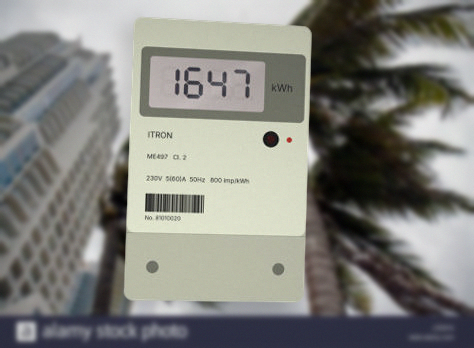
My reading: 1647,kWh
